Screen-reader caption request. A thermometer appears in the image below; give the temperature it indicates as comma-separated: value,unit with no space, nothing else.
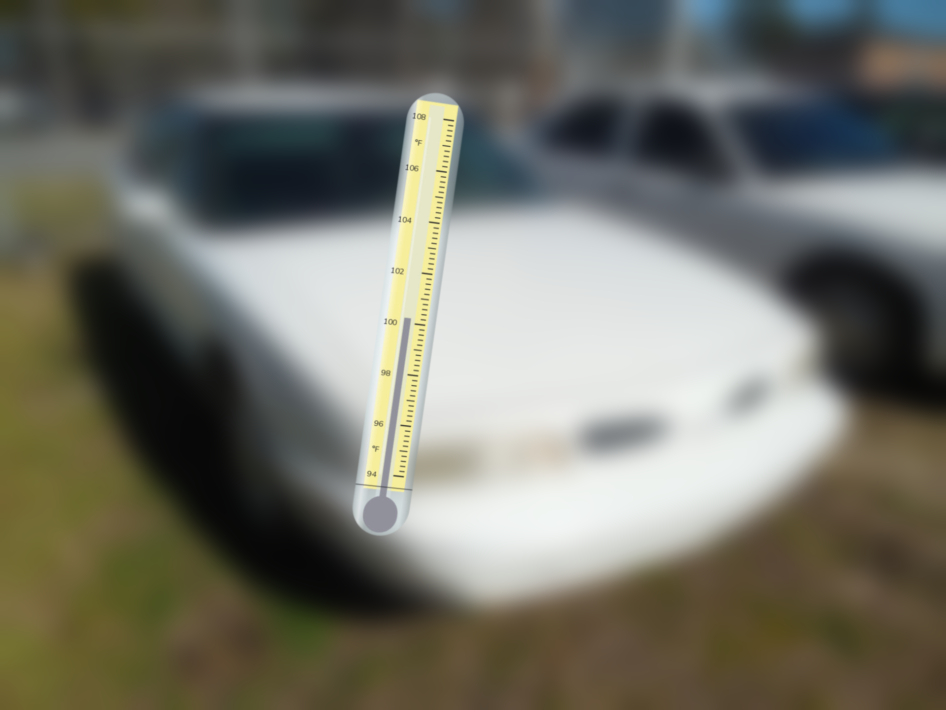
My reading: 100.2,°F
